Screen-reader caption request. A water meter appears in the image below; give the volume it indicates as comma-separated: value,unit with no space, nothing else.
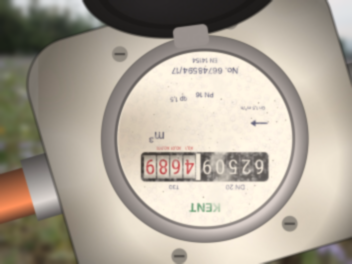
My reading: 62509.4689,m³
